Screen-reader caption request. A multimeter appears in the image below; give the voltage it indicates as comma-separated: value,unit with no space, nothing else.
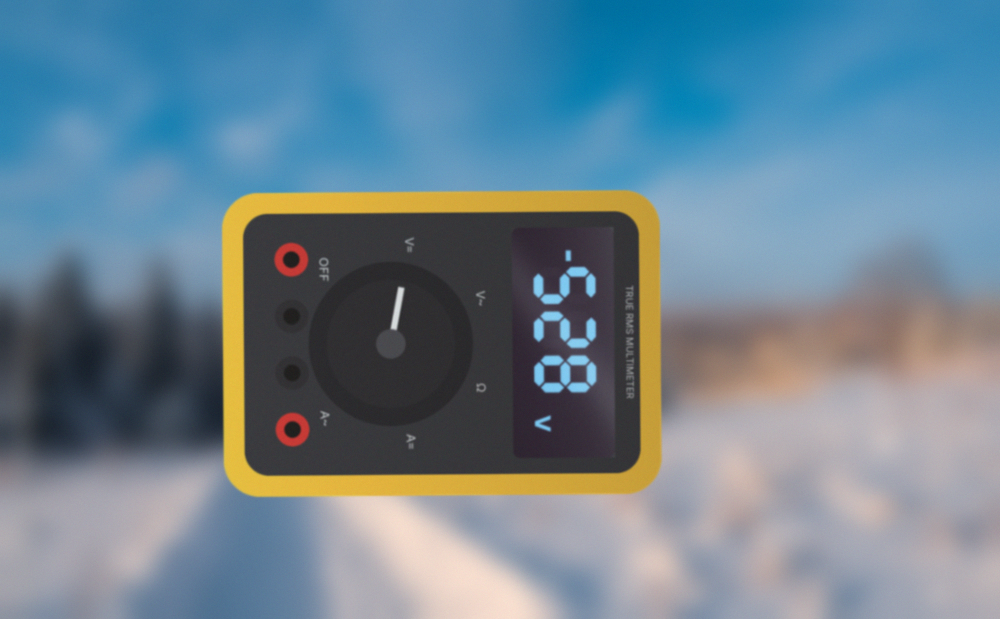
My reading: -528,V
